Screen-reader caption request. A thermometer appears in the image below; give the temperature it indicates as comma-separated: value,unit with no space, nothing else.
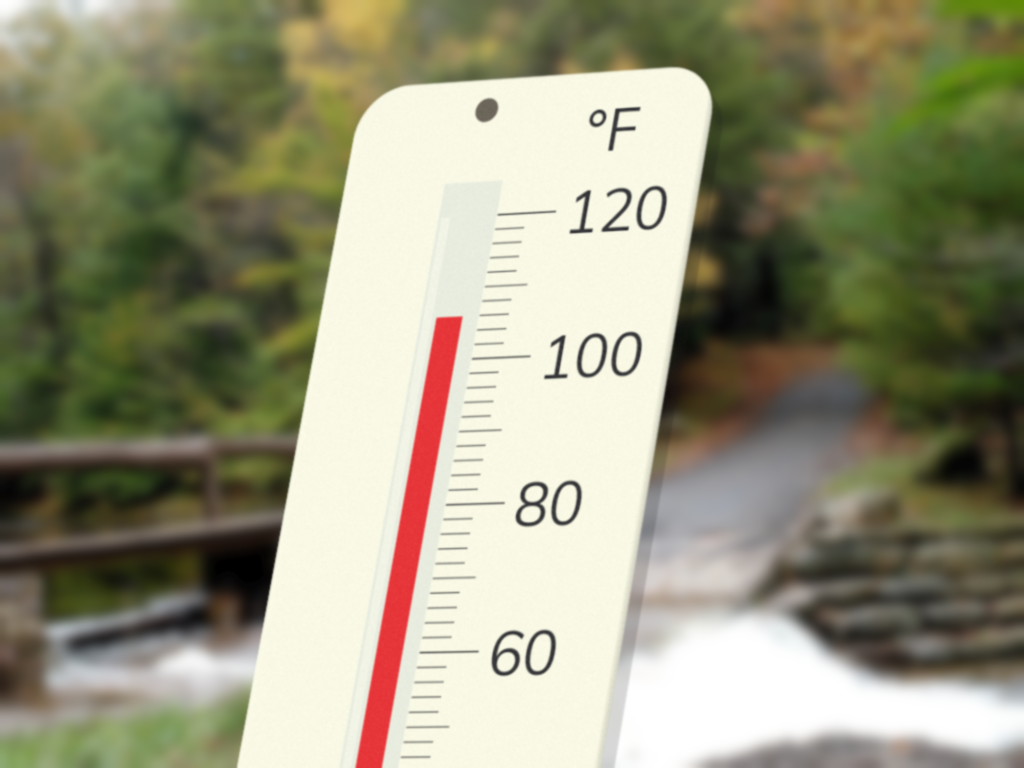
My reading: 106,°F
